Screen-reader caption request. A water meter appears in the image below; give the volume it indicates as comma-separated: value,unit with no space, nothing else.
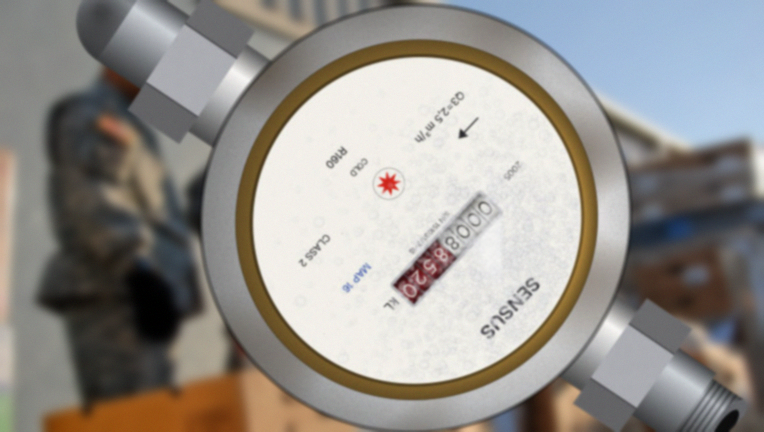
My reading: 8.8520,kL
